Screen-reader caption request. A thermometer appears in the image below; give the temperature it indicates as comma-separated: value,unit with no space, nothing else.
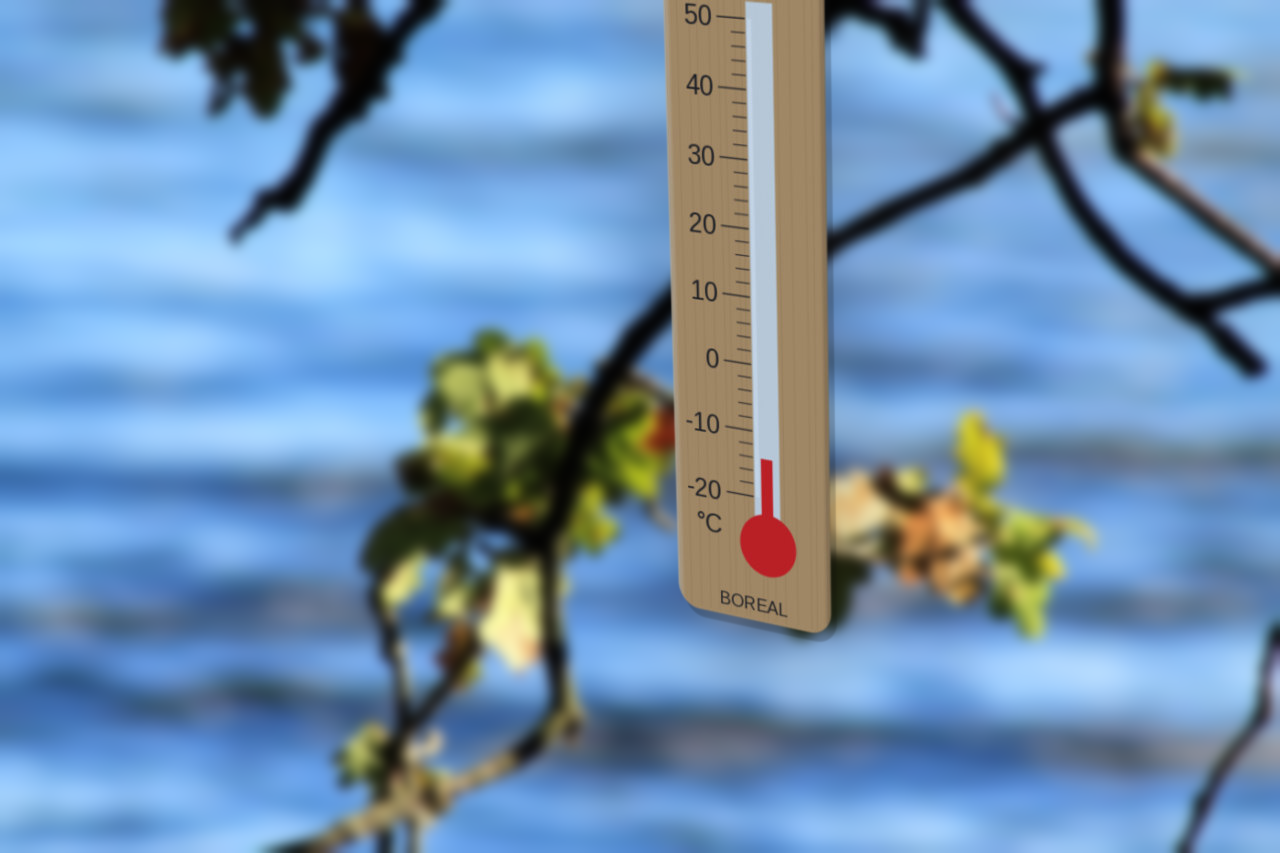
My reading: -14,°C
